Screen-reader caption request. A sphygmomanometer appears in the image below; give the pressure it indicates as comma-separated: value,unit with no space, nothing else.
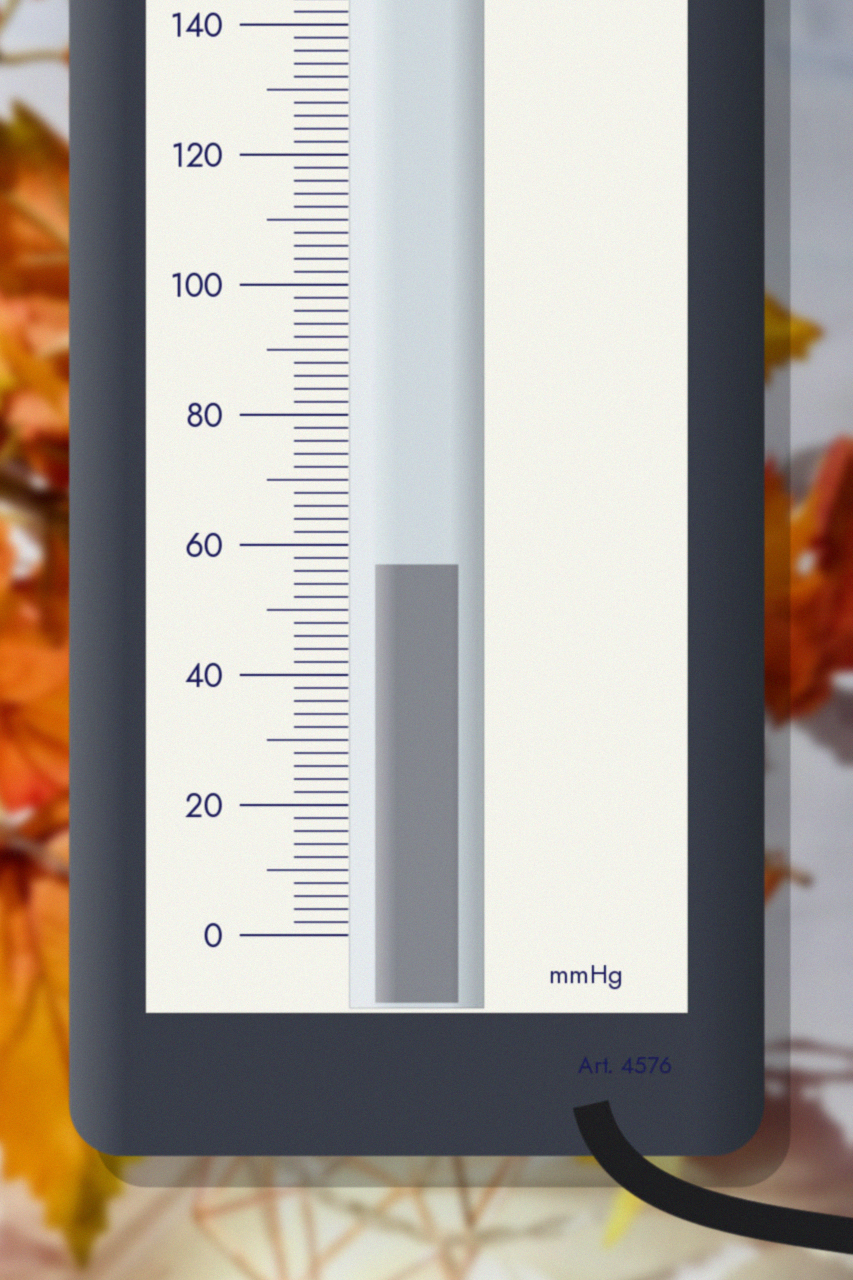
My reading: 57,mmHg
